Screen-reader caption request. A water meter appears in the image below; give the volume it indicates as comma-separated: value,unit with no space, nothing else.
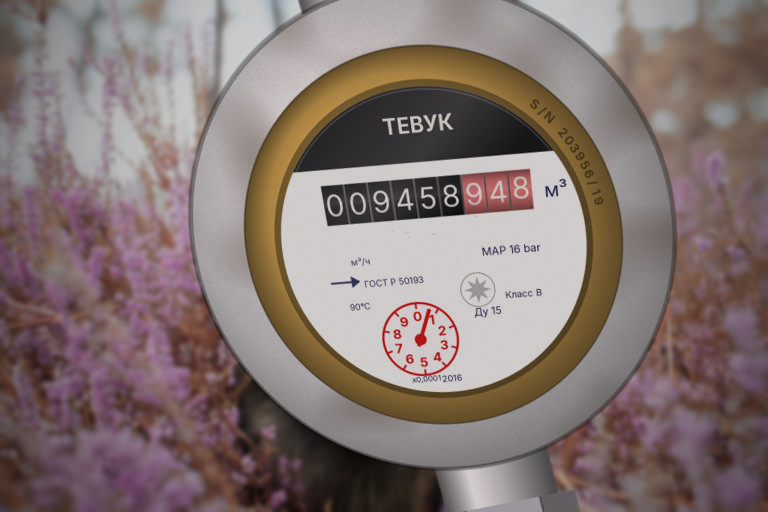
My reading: 9458.9480,m³
